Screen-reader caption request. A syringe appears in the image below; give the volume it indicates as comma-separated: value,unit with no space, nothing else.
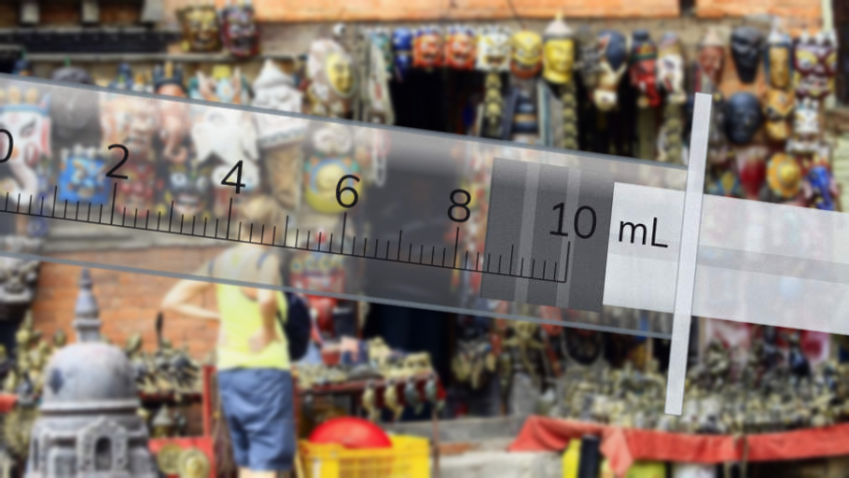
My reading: 8.5,mL
